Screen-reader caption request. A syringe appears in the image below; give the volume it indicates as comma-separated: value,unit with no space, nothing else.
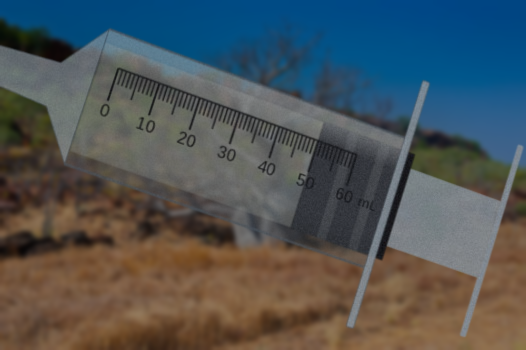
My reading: 50,mL
